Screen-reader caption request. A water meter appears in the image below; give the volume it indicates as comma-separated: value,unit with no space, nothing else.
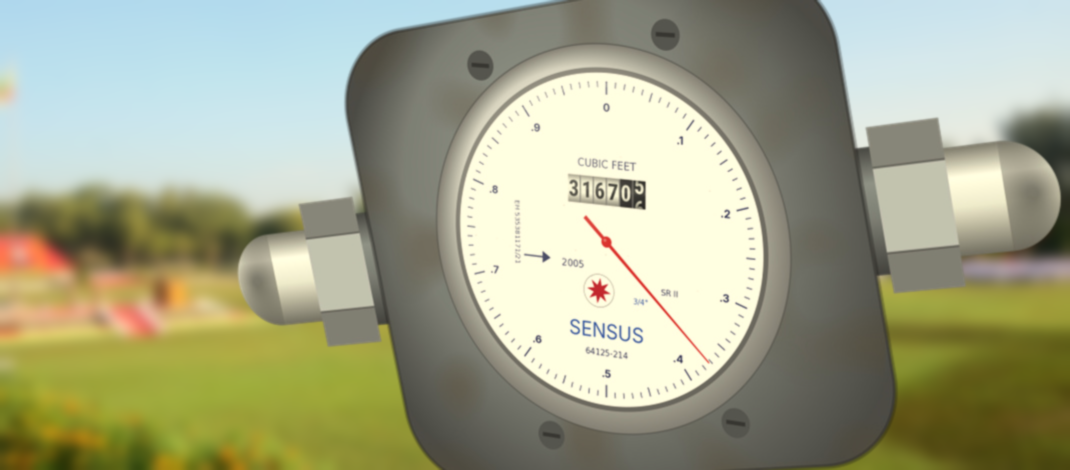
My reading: 316705.37,ft³
